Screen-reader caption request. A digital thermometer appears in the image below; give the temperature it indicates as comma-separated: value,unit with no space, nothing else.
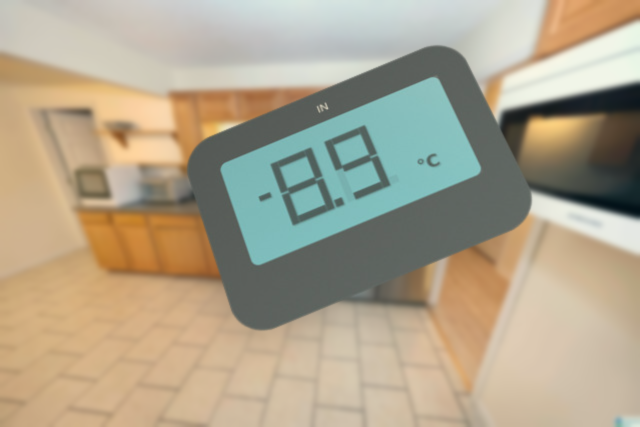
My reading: -8.9,°C
